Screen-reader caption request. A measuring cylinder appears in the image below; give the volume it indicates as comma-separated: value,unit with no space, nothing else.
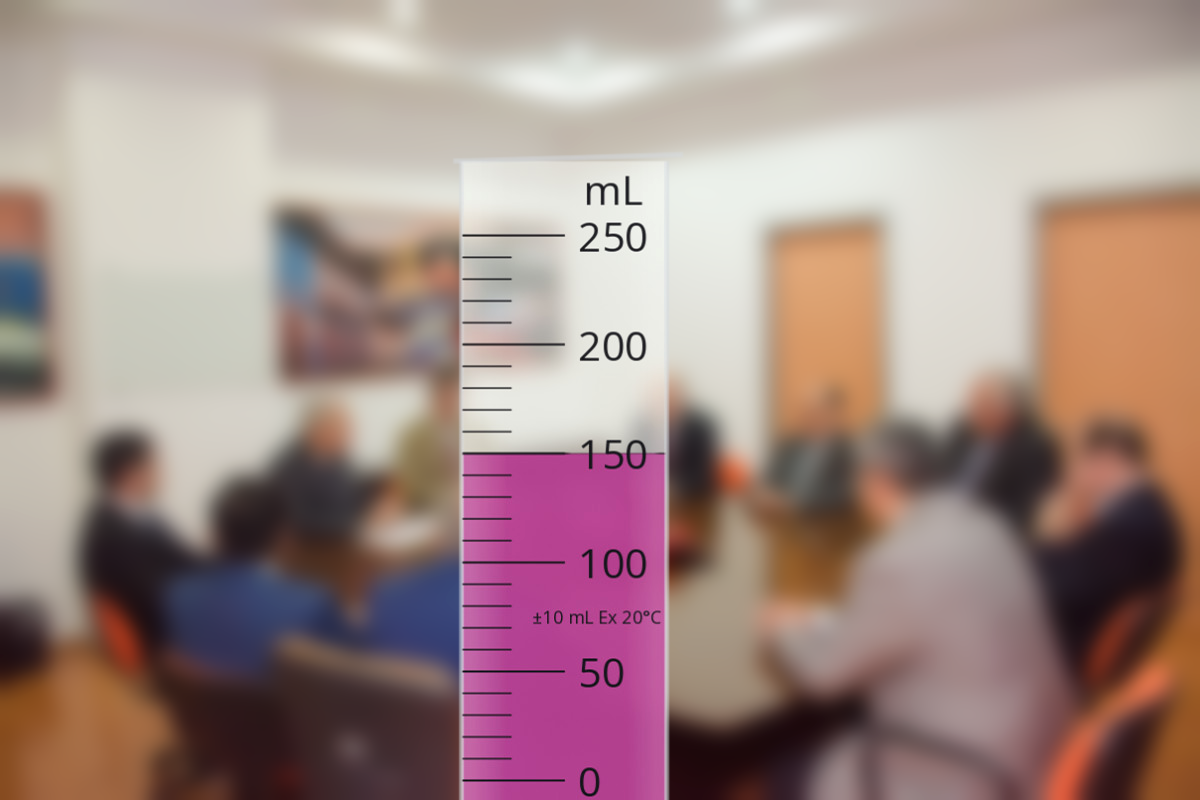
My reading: 150,mL
